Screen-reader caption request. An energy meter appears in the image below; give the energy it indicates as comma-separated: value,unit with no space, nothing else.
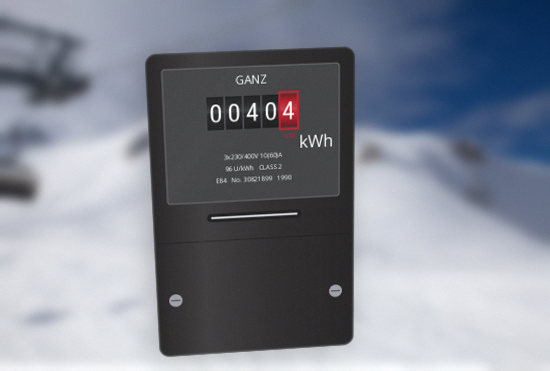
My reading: 40.4,kWh
